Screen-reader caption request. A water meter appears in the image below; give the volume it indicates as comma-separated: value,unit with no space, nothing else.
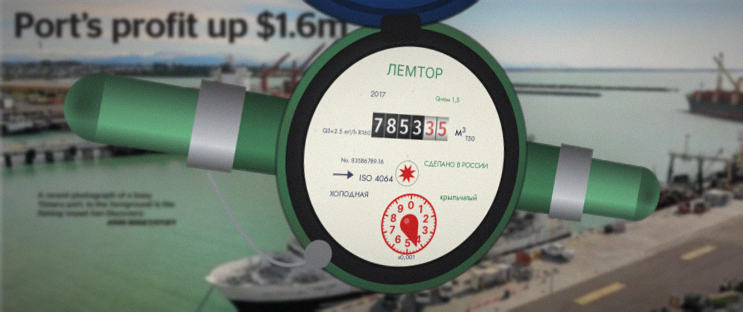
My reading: 7853.354,m³
